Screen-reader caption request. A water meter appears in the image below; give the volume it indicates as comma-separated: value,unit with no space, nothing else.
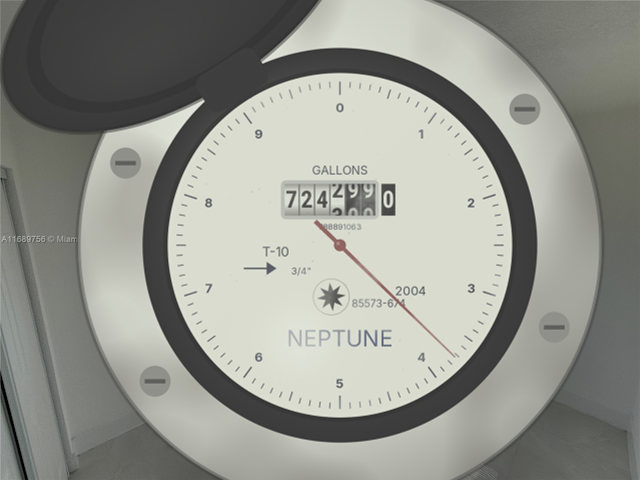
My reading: 7242993.7,gal
